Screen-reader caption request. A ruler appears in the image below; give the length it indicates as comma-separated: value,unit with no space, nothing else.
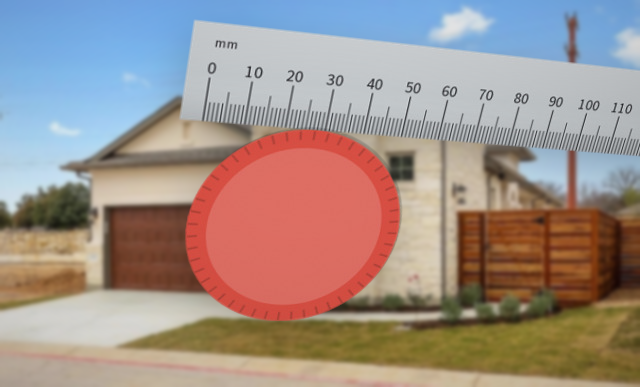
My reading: 55,mm
